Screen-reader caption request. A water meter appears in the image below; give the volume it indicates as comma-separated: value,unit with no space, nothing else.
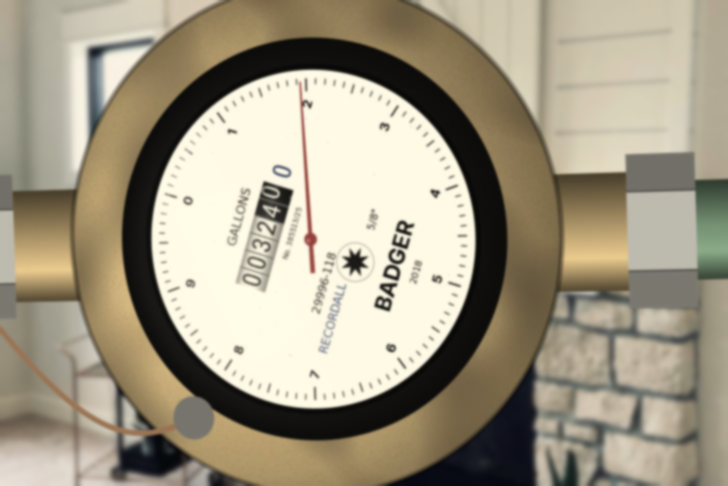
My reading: 32401.9,gal
